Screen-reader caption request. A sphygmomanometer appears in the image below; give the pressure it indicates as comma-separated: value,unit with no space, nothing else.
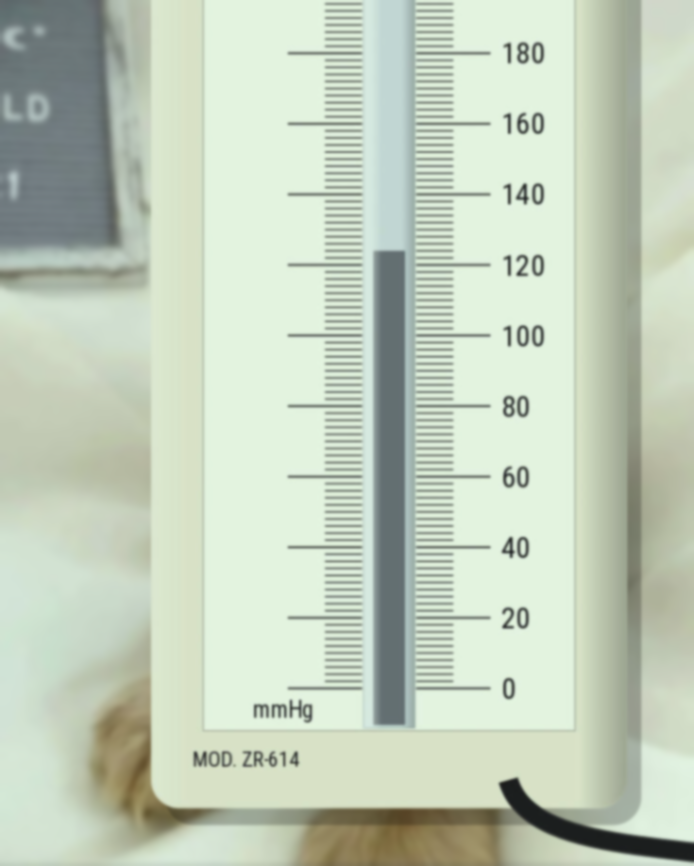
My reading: 124,mmHg
